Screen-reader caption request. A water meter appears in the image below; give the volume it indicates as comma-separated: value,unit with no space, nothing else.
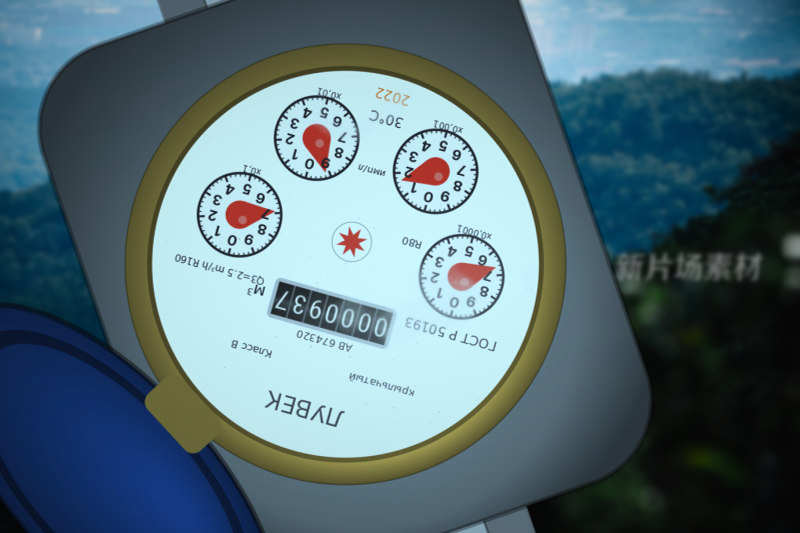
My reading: 937.6916,m³
